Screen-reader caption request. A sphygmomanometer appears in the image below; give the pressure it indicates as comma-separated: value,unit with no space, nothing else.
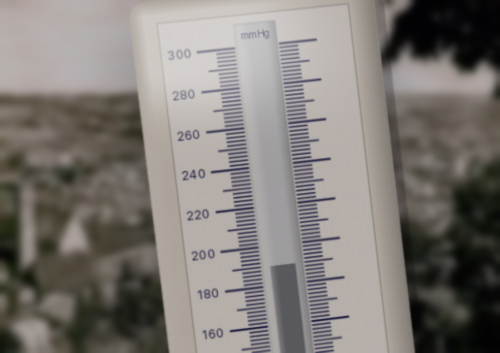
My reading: 190,mmHg
